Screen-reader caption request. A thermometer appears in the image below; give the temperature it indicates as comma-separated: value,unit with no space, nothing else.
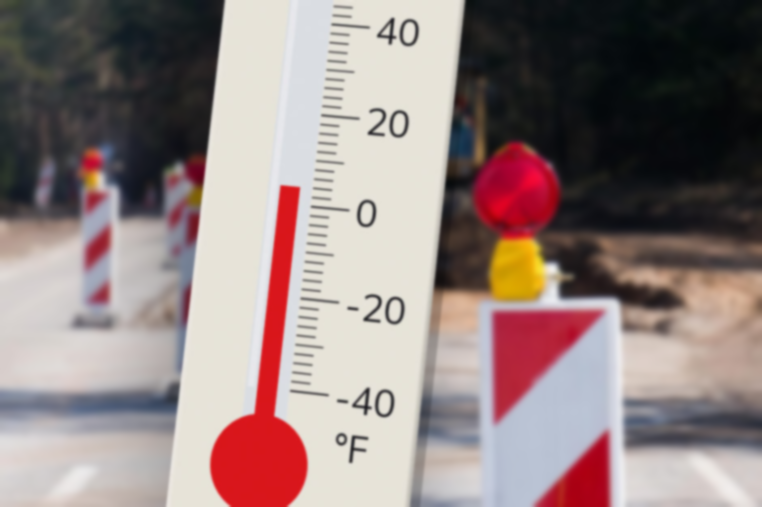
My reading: 4,°F
